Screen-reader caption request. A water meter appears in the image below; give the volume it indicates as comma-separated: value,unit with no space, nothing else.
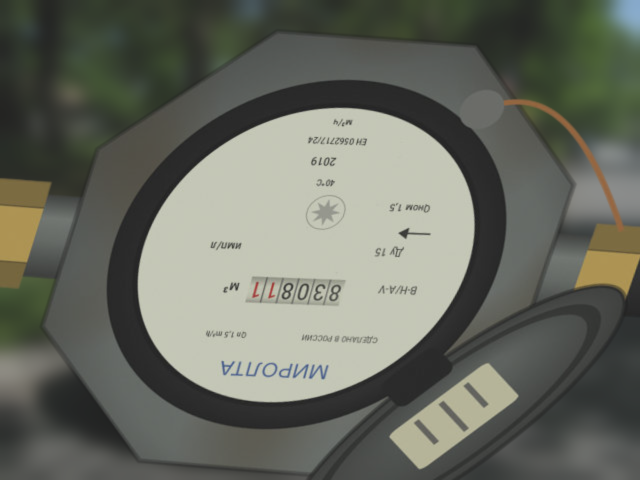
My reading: 8308.11,m³
